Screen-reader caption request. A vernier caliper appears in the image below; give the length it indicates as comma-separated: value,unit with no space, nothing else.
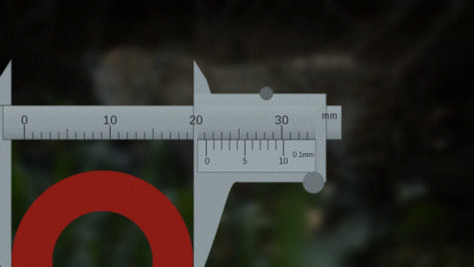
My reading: 21.2,mm
